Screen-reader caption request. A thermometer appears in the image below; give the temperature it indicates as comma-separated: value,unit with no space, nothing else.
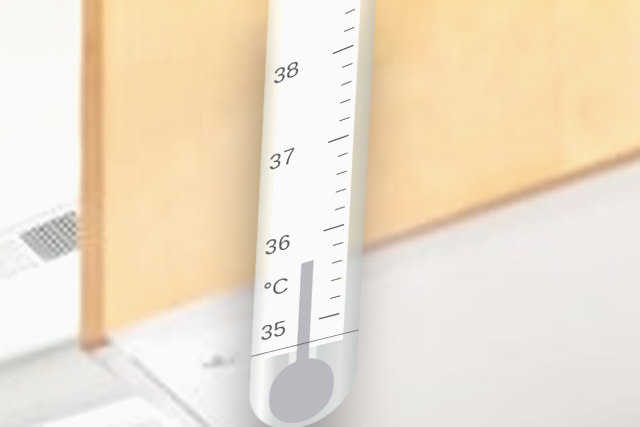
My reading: 35.7,°C
